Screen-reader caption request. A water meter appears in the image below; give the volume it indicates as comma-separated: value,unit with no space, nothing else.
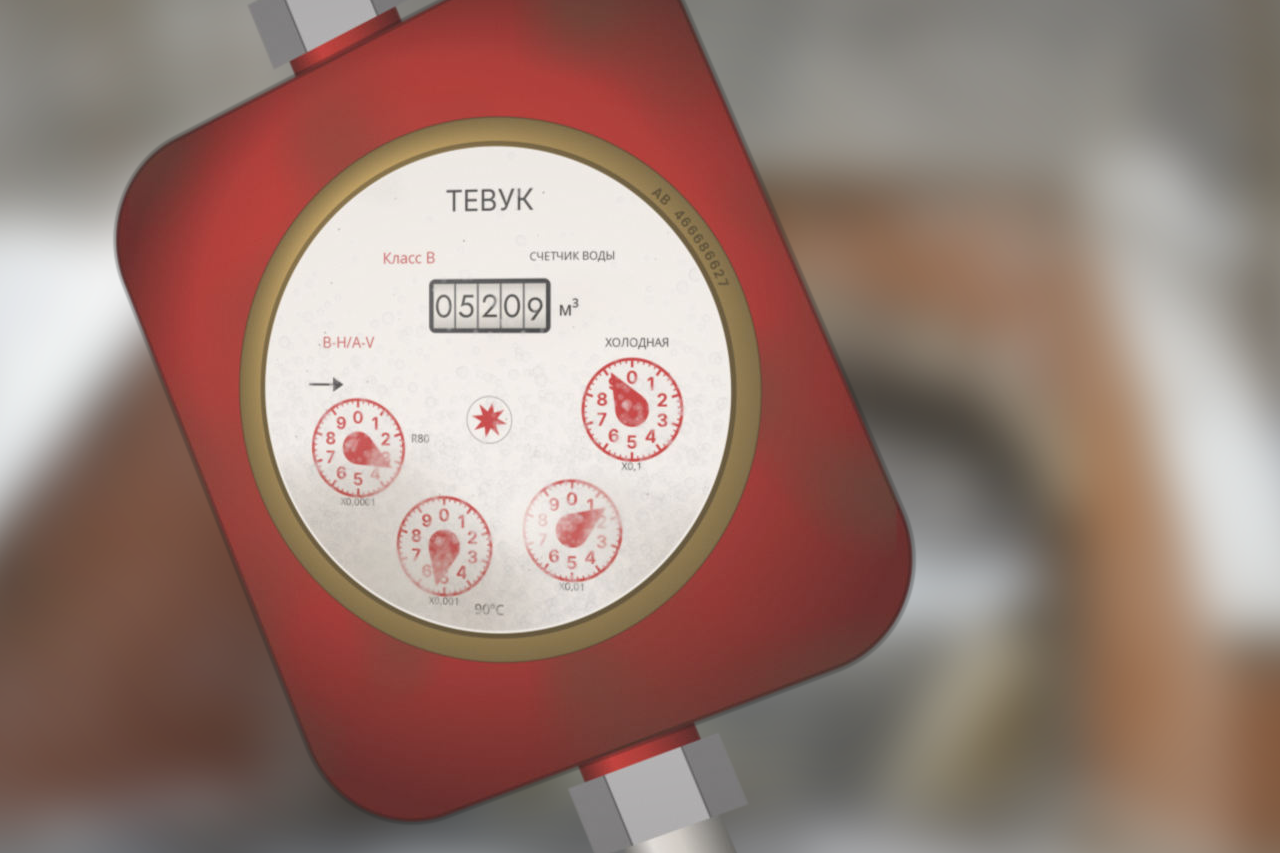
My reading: 5208.9153,m³
